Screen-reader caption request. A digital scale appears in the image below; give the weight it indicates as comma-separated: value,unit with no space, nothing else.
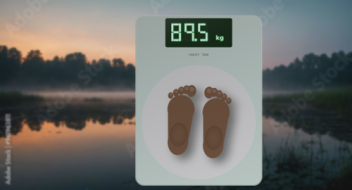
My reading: 89.5,kg
